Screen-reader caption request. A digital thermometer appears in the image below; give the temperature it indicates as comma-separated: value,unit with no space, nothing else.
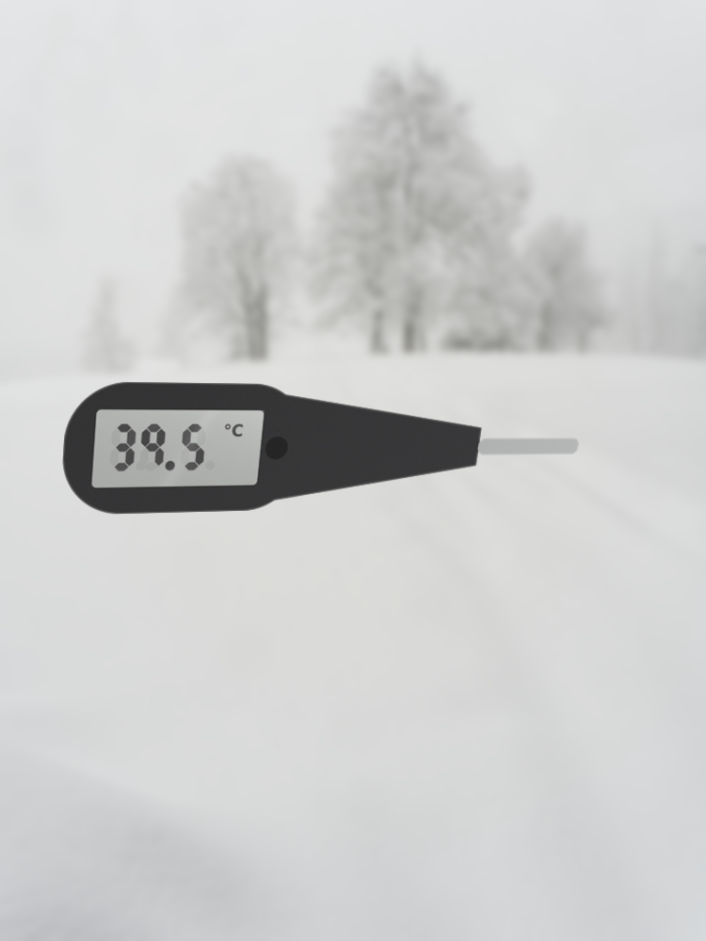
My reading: 39.5,°C
